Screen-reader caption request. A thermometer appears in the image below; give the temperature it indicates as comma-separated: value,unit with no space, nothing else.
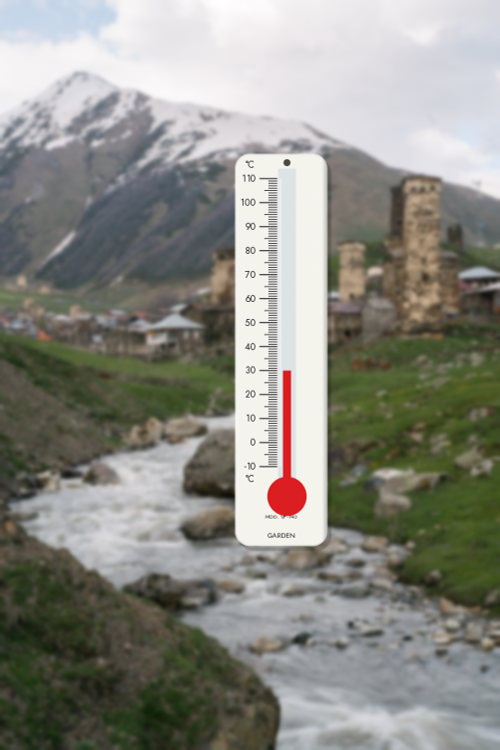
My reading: 30,°C
